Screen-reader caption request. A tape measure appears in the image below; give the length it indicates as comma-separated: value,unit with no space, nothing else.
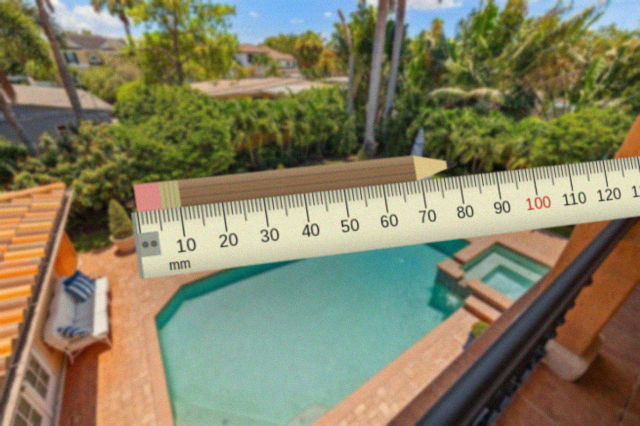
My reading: 80,mm
